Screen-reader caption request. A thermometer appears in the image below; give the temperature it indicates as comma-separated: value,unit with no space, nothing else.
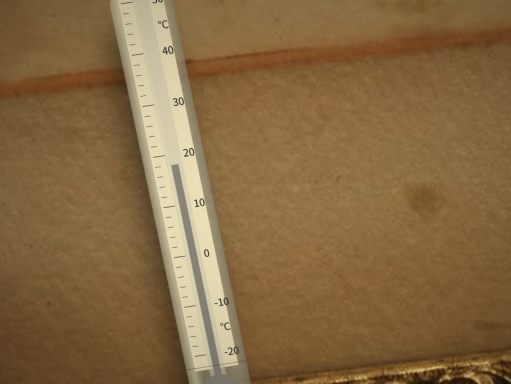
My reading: 18,°C
